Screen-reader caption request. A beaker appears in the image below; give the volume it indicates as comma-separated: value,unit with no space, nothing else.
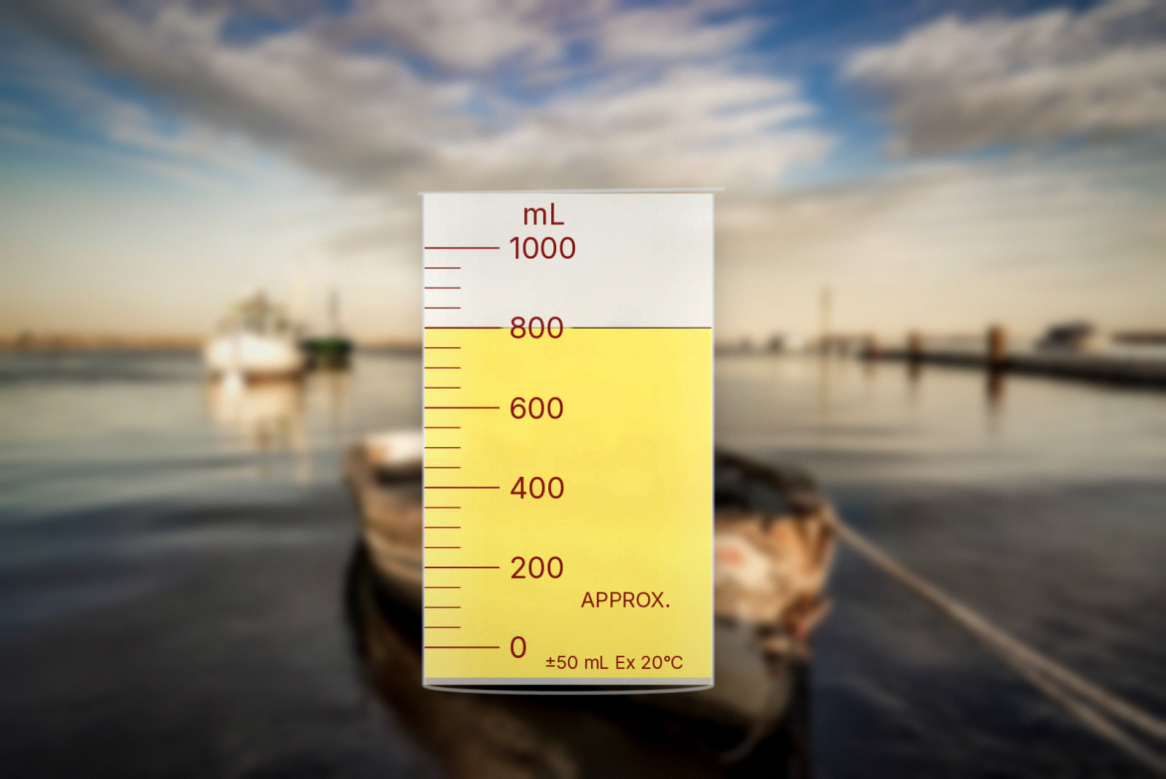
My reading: 800,mL
